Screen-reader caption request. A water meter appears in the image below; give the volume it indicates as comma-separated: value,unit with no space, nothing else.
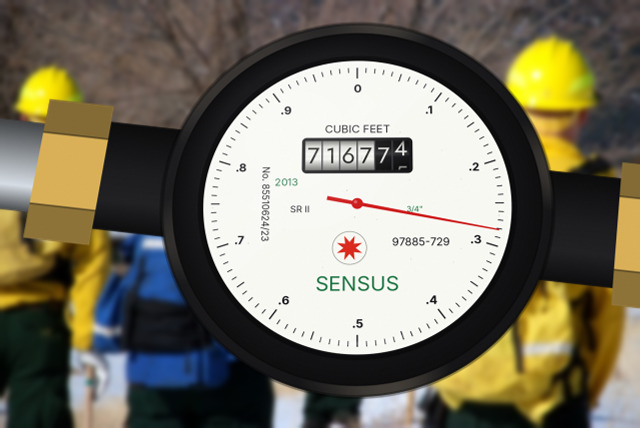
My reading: 716774.28,ft³
